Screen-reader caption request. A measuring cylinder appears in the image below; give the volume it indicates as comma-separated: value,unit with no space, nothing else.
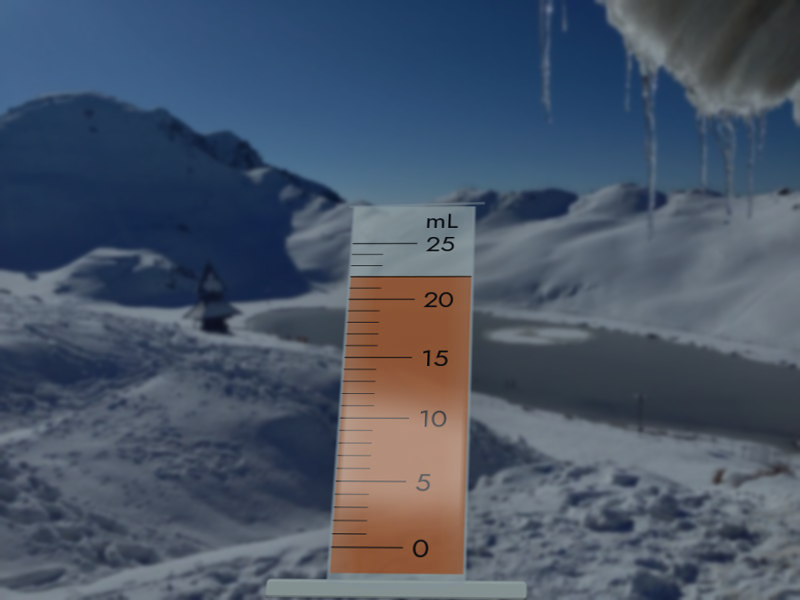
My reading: 22,mL
